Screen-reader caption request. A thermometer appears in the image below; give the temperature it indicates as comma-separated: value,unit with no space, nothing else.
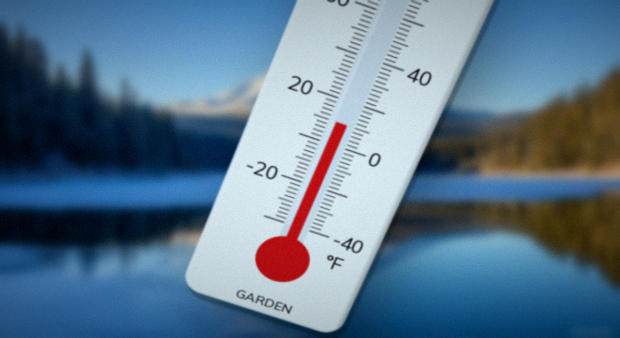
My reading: 10,°F
